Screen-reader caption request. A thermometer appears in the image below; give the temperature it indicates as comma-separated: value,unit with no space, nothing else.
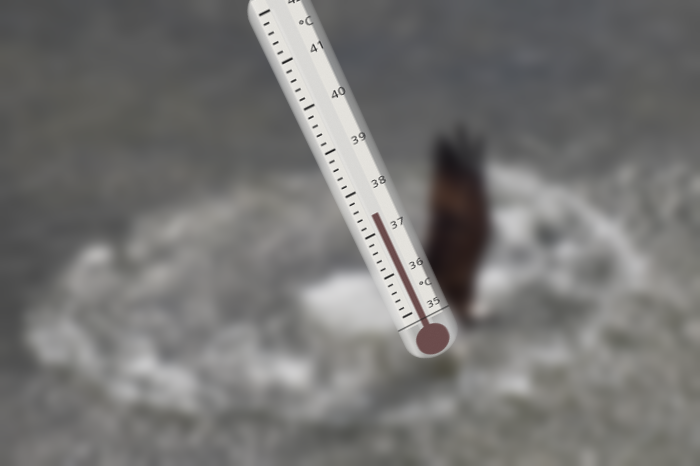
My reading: 37.4,°C
